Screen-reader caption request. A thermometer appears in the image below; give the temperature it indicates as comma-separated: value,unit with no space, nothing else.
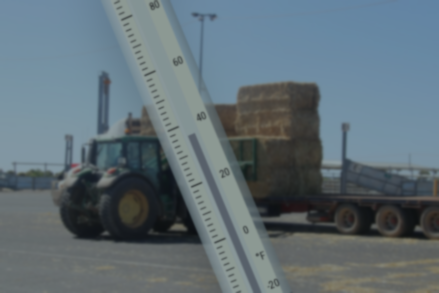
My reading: 36,°F
